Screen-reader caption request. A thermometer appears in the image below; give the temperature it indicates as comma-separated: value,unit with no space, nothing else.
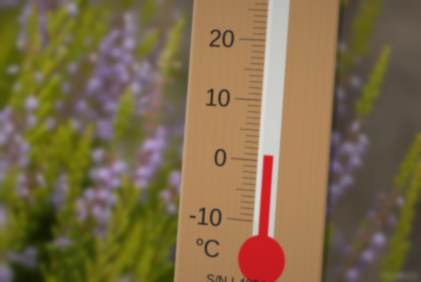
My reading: 1,°C
